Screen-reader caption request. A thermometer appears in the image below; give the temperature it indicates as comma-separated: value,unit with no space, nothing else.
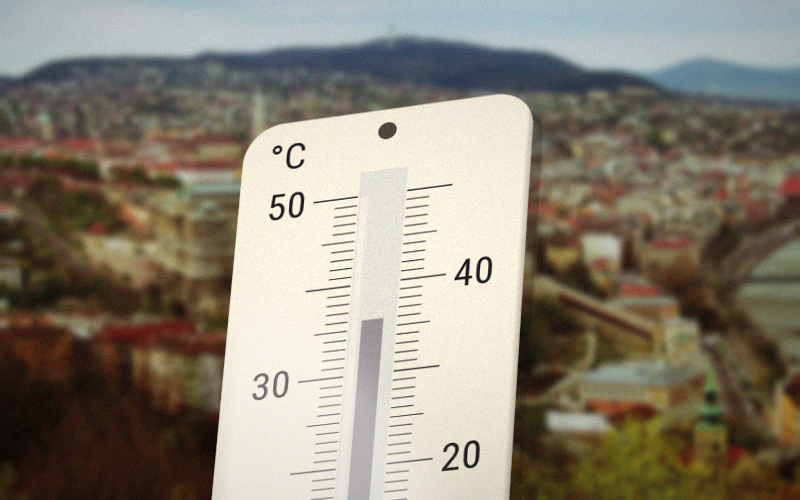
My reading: 36,°C
